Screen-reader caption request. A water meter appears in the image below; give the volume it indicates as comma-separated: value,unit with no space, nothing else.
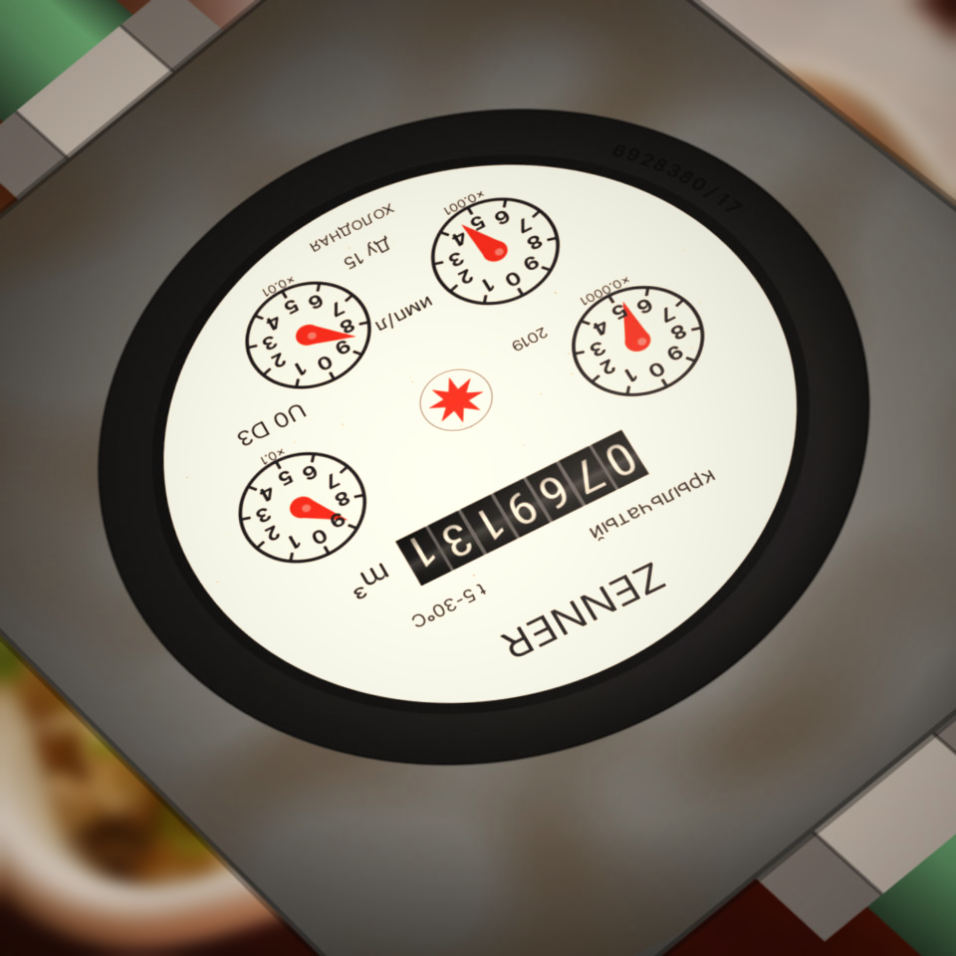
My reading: 769130.8845,m³
